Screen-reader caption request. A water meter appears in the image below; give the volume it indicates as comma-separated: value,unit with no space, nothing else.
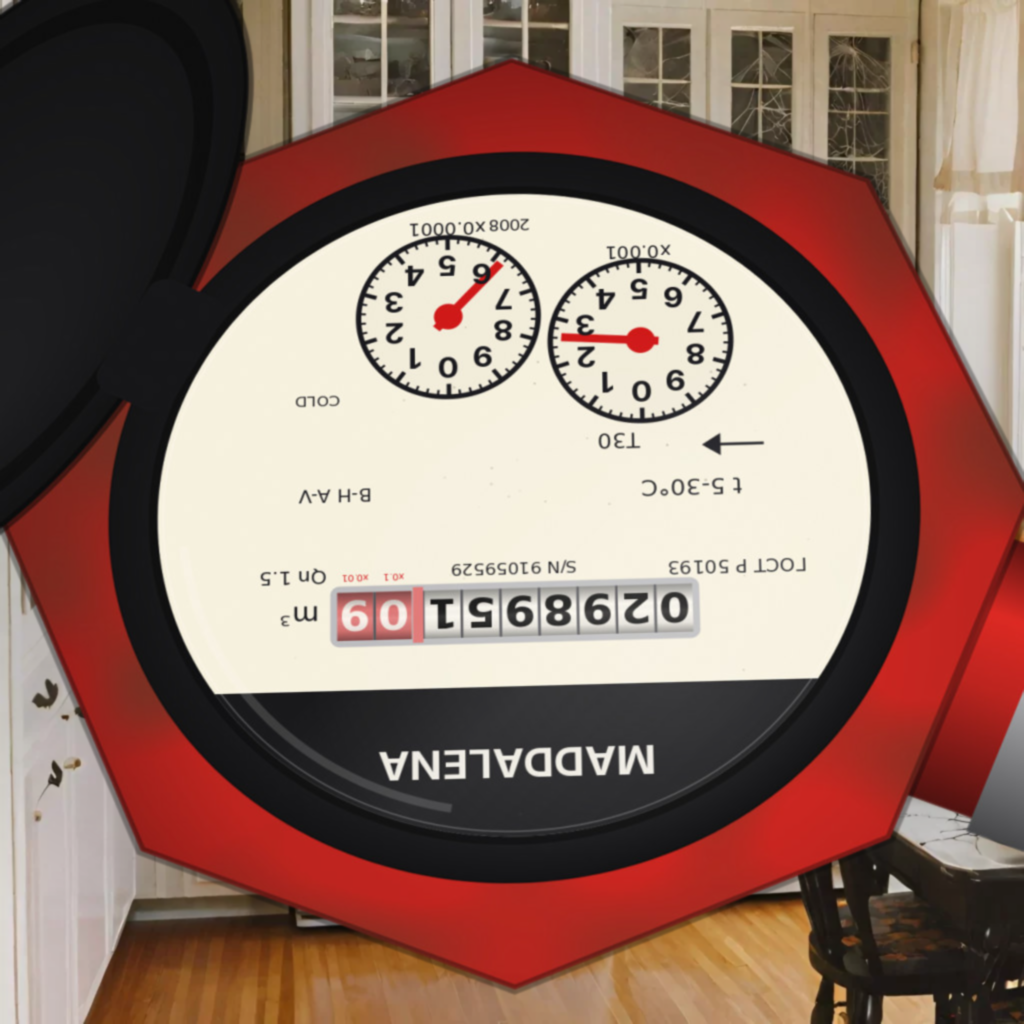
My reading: 298951.0926,m³
